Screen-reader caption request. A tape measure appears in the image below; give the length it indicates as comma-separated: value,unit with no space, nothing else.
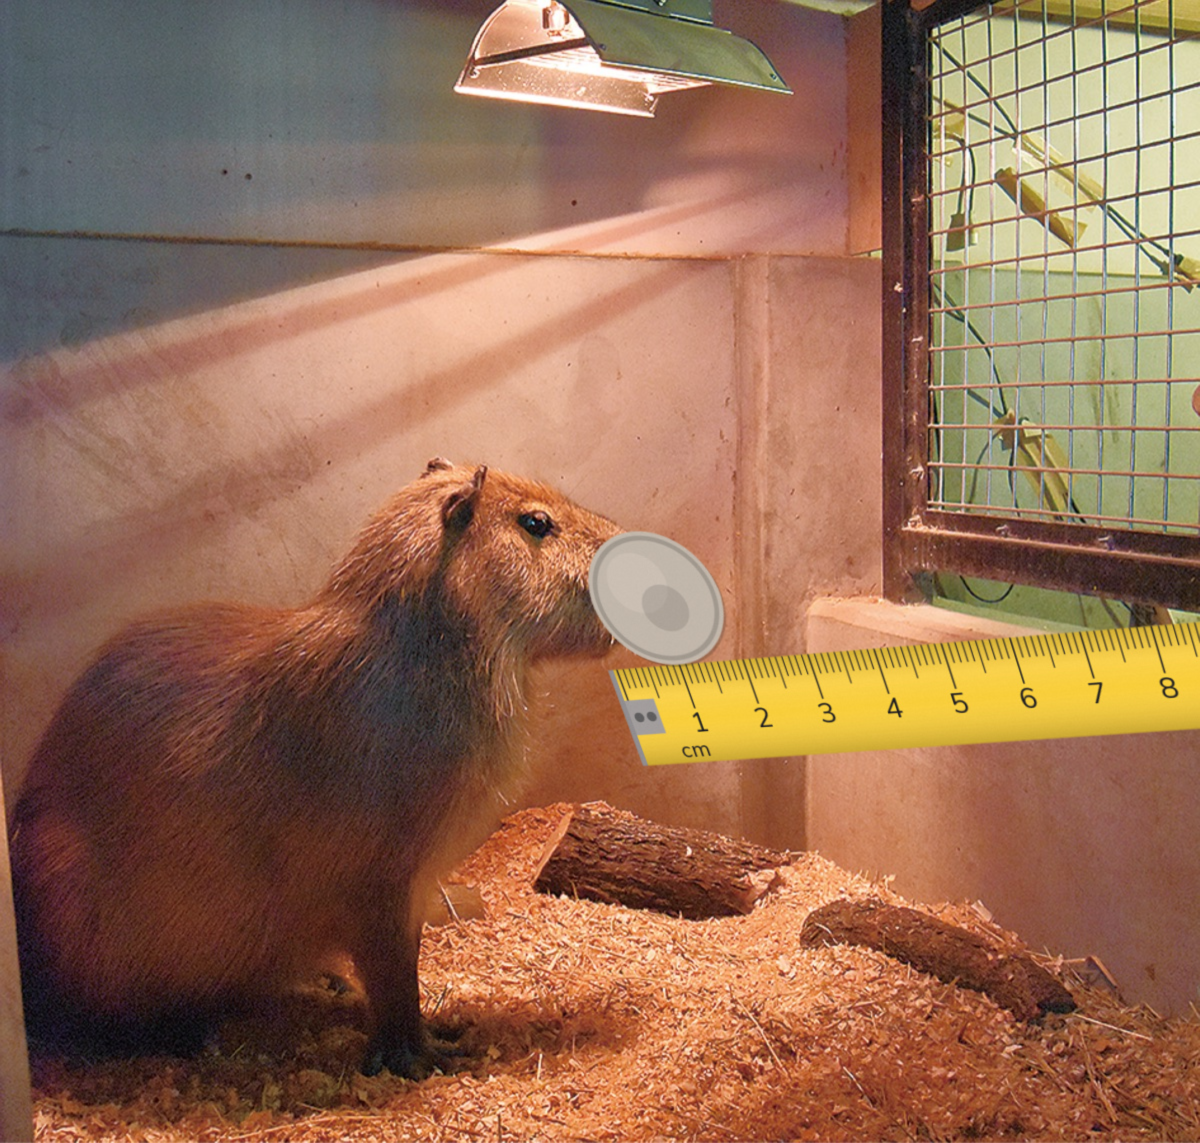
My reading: 2,cm
